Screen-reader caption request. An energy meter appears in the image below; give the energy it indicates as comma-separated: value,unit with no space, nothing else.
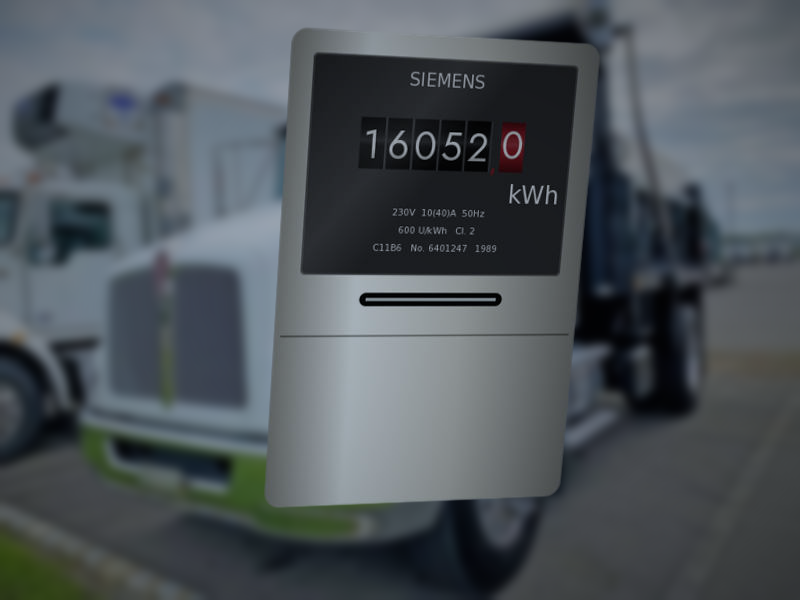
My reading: 16052.0,kWh
